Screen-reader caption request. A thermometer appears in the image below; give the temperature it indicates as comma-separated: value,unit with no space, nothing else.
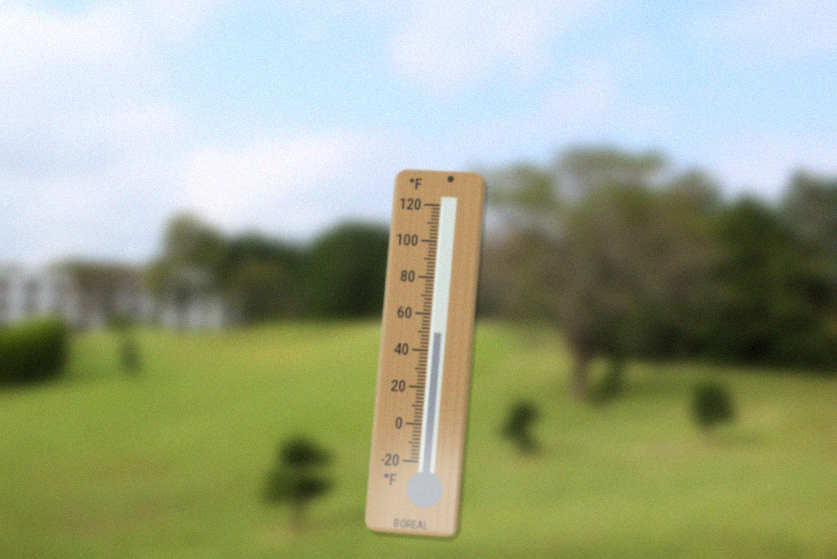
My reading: 50,°F
